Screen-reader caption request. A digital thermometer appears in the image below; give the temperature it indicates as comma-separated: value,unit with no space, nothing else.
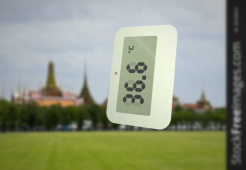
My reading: 36.6,°C
